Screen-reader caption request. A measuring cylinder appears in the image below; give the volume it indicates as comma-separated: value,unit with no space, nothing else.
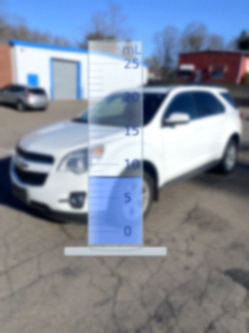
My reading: 8,mL
